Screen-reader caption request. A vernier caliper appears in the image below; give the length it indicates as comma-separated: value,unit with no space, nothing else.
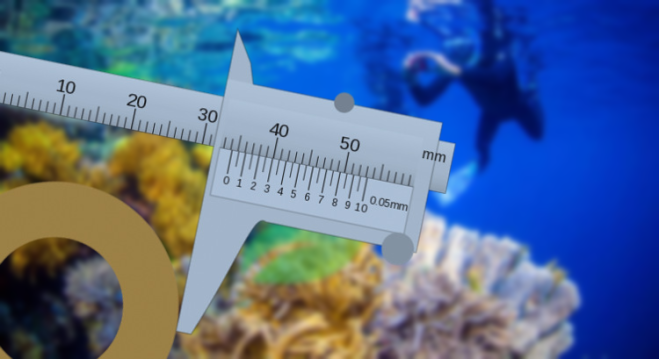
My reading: 34.2,mm
